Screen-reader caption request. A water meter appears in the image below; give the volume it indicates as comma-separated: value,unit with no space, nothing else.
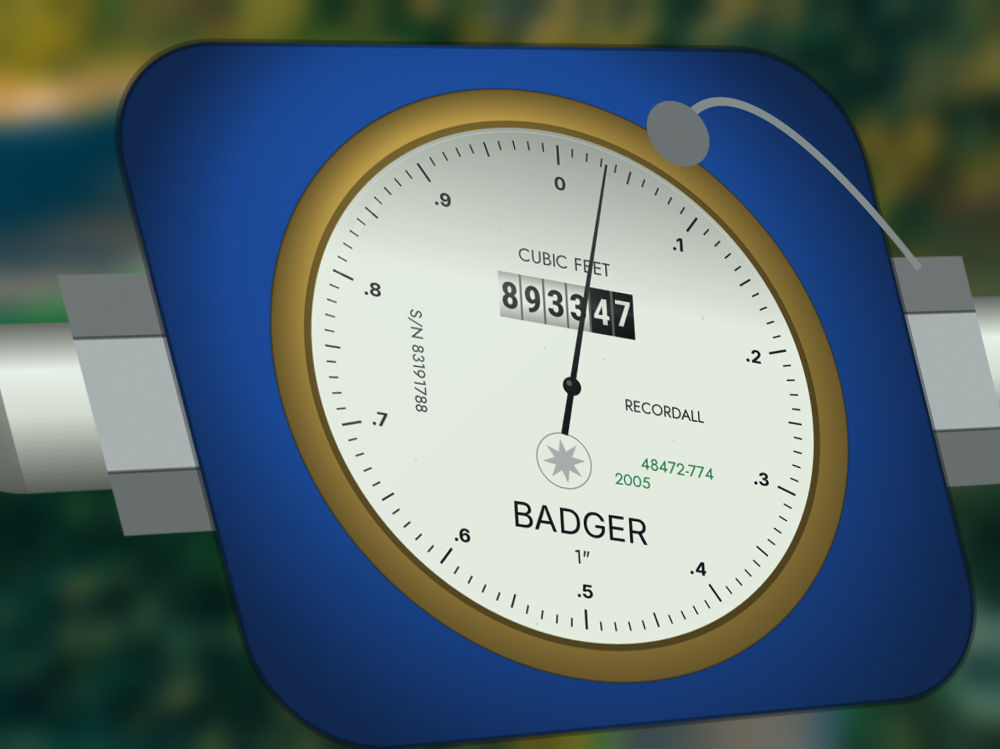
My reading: 893347.03,ft³
